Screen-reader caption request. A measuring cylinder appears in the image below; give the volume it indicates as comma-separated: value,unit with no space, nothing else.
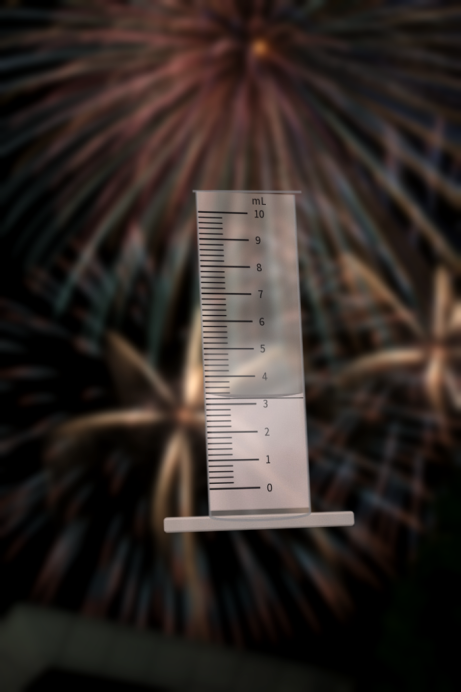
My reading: 3.2,mL
